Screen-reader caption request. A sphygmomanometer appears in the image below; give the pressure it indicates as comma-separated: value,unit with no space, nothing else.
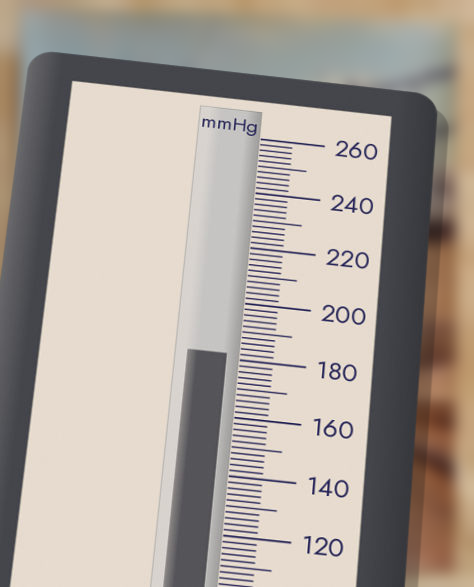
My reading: 182,mmHg
